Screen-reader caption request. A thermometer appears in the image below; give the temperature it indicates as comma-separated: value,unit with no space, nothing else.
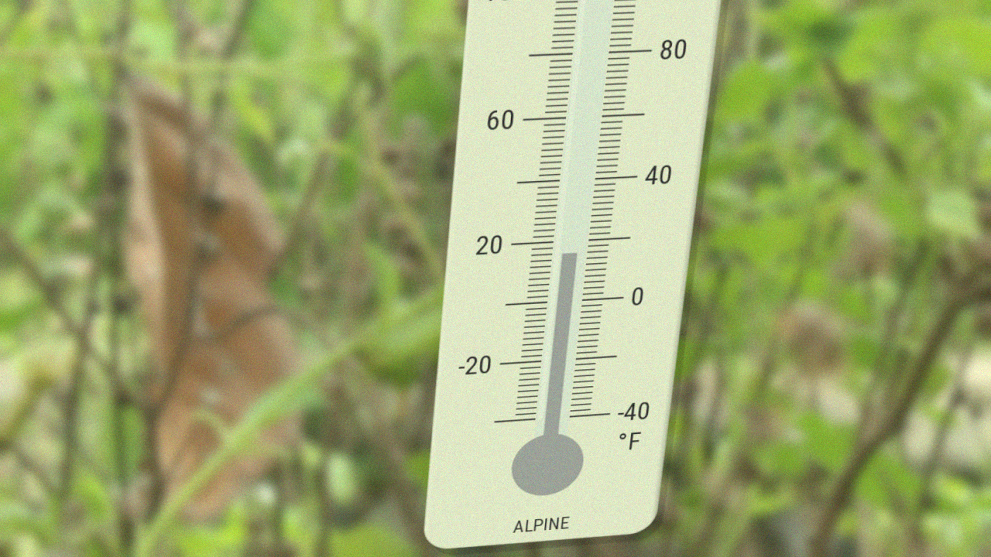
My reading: 16,°F
